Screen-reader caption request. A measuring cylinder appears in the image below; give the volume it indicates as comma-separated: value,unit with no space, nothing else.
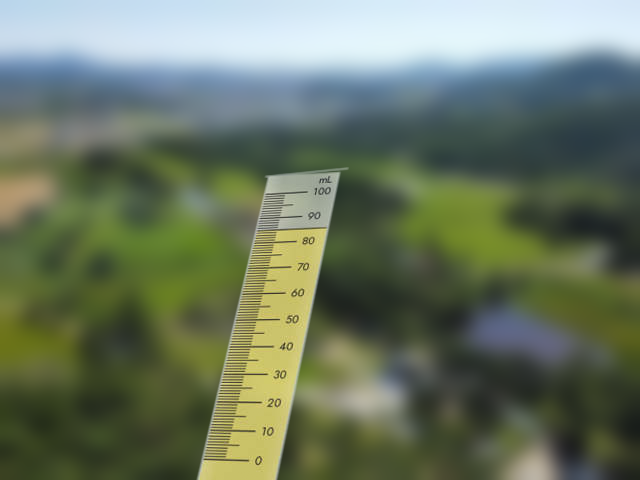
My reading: 85,mL
